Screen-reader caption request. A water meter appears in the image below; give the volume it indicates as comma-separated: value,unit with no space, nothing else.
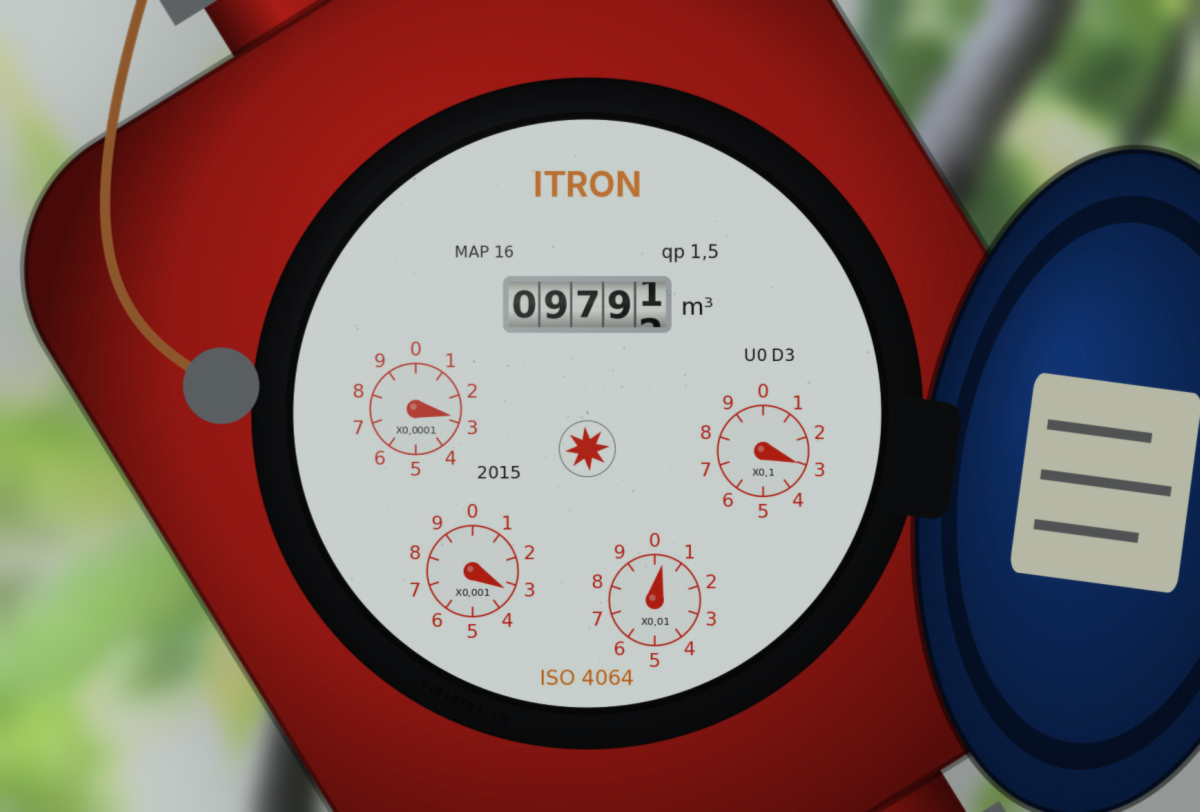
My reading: 9791.3032,m³
